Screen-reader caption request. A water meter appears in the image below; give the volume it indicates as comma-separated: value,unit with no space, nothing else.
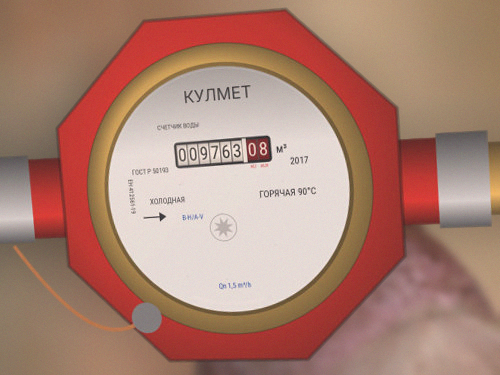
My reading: 9763.08,m³
